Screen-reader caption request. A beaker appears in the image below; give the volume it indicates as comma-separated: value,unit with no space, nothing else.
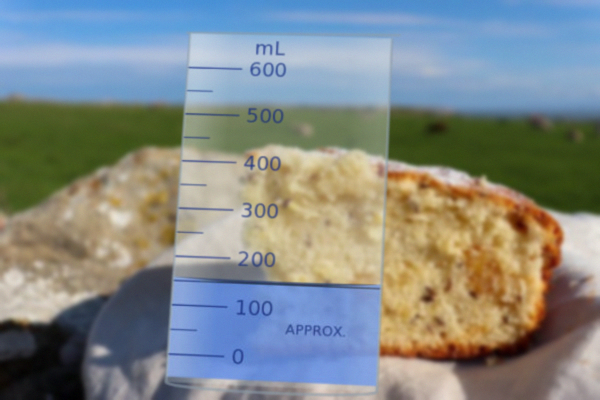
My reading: 150,mL
